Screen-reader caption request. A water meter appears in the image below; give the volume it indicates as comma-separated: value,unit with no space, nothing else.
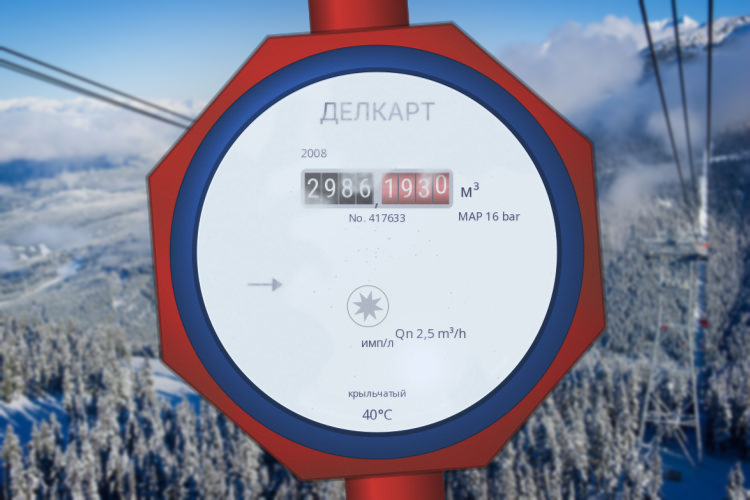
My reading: 2986.1930,m³
